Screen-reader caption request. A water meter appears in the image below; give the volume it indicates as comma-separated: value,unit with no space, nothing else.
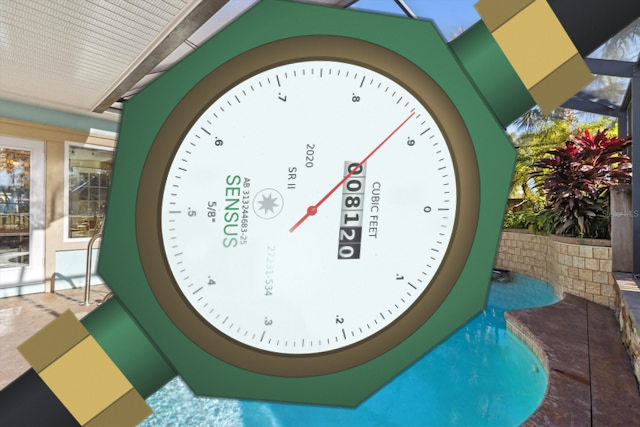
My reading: 8119.87,ft³
